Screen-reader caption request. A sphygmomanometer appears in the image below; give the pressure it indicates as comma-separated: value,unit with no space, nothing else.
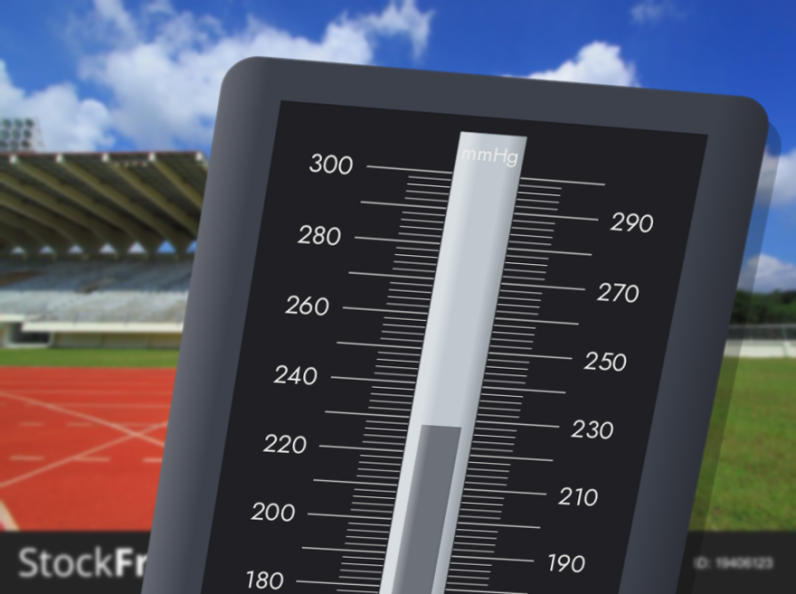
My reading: 228,mmHg
